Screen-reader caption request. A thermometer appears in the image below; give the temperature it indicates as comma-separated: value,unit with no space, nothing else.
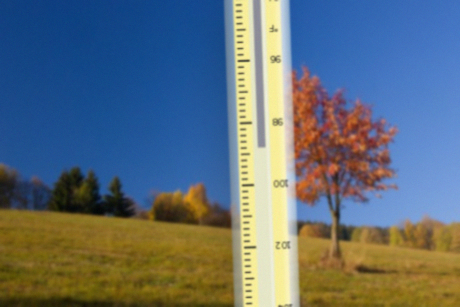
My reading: 98.8,°F
